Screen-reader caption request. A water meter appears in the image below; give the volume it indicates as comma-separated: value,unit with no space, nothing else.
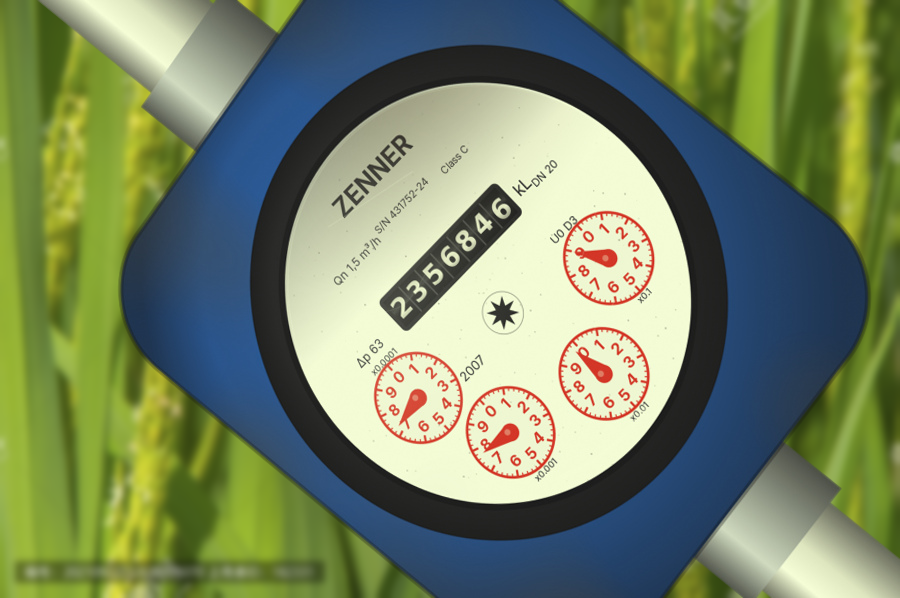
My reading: 2356845.8977,kL
